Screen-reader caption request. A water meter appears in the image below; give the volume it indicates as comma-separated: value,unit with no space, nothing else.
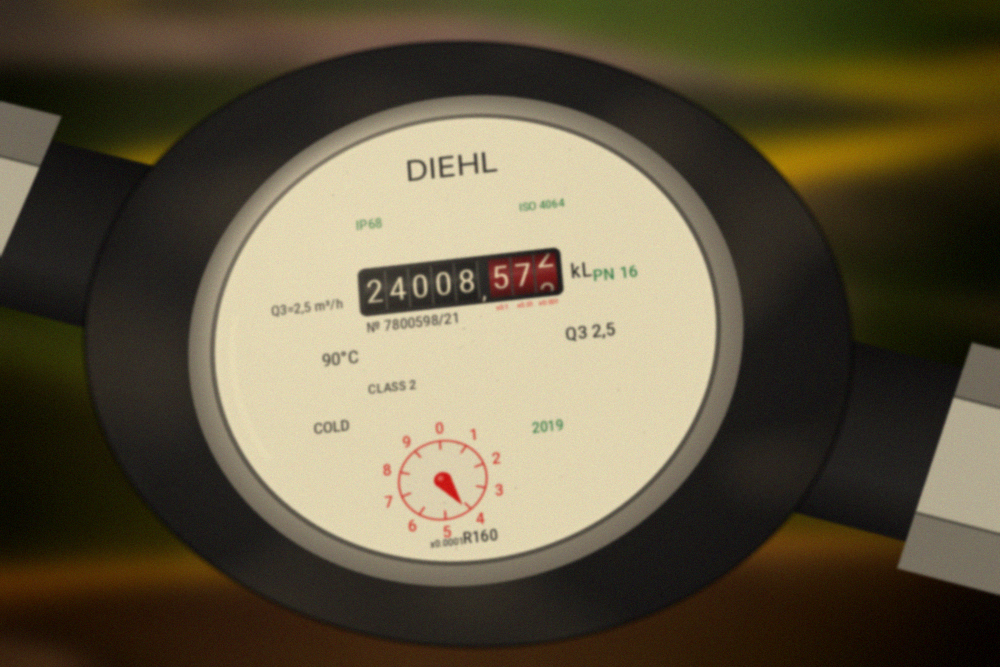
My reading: 24008.5724,kL
